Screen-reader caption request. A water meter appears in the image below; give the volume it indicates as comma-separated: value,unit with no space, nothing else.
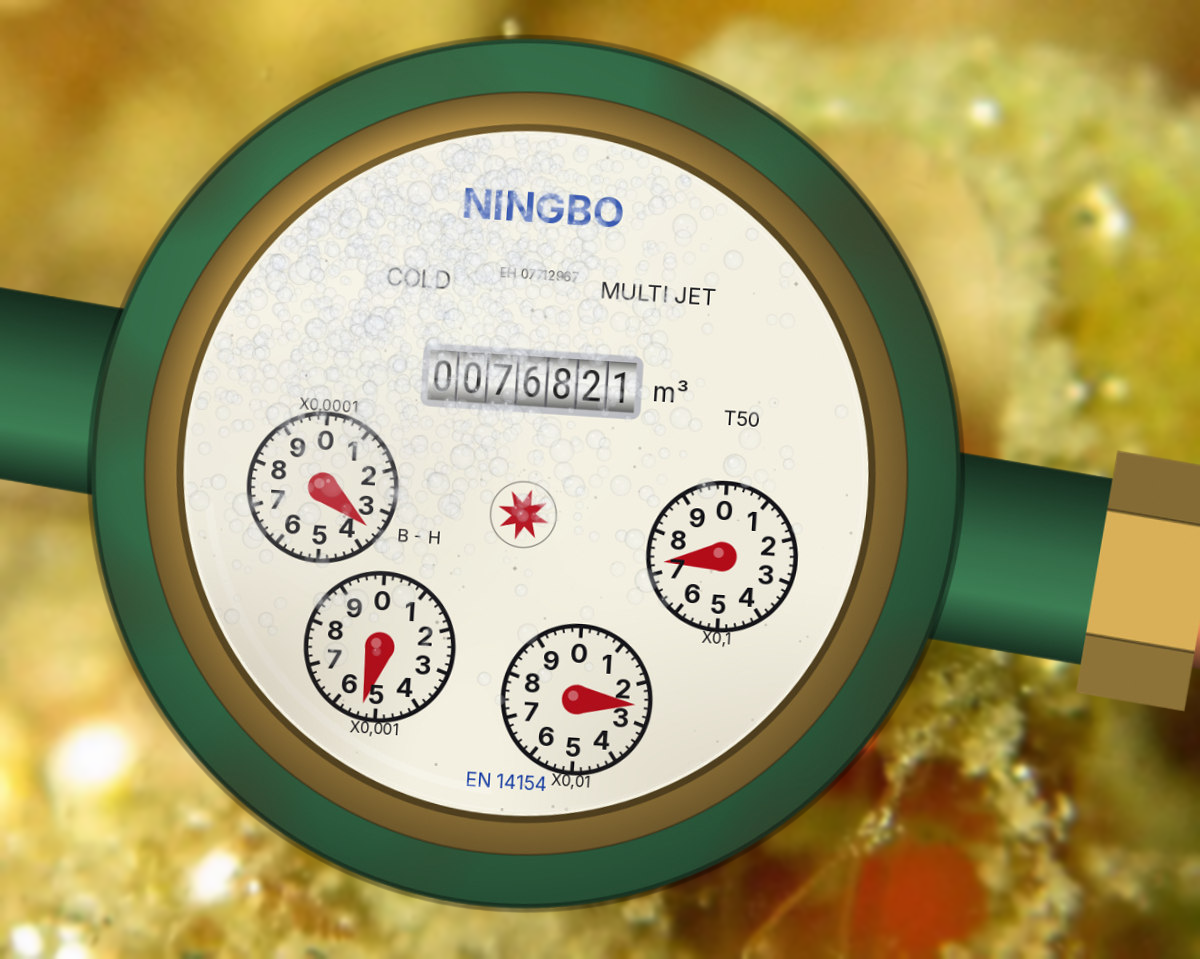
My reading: 76821.7253,m³
